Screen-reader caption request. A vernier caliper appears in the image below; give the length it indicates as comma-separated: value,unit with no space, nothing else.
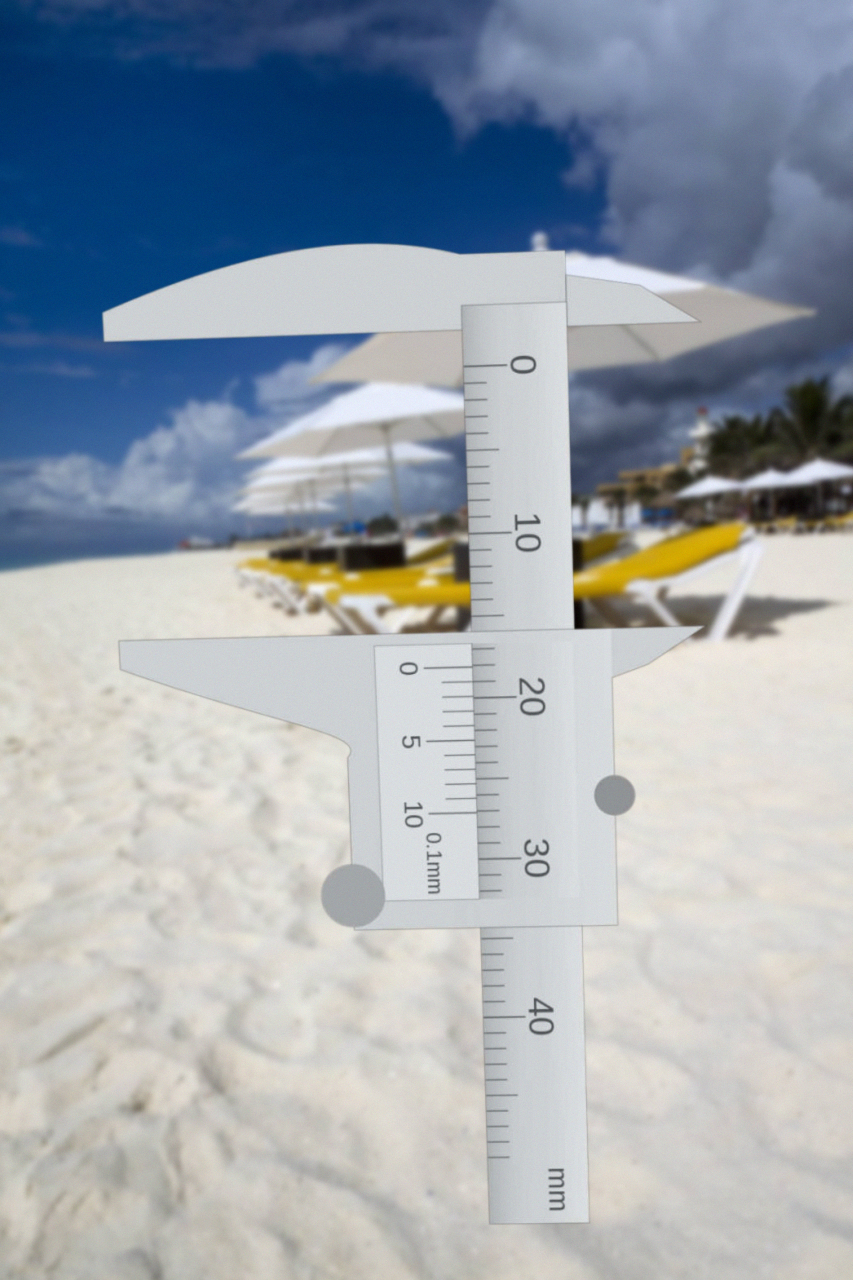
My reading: 18.1,mm
